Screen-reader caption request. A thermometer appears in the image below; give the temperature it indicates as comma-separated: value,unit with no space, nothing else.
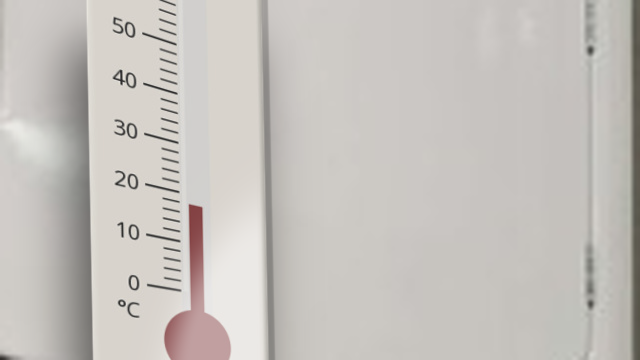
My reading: 18,°C
